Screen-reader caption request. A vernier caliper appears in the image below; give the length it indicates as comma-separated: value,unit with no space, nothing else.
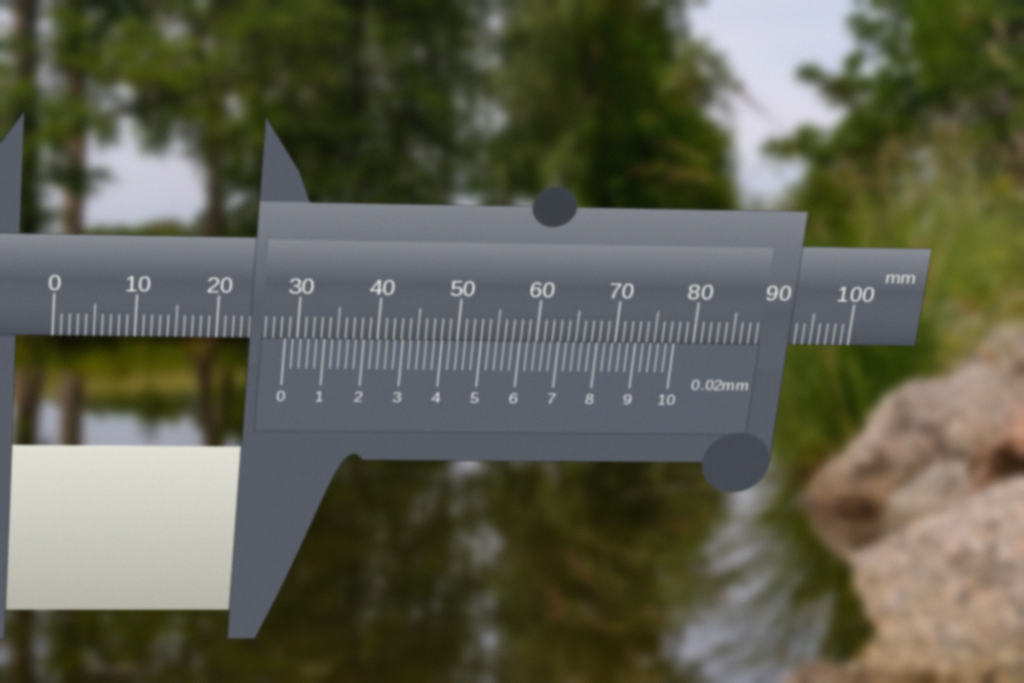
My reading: 28.5,mm
